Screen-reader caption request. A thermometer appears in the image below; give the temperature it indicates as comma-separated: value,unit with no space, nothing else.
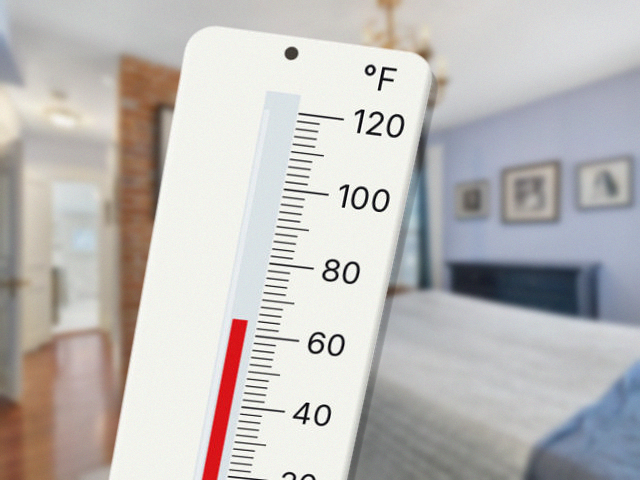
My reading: 64,°F
